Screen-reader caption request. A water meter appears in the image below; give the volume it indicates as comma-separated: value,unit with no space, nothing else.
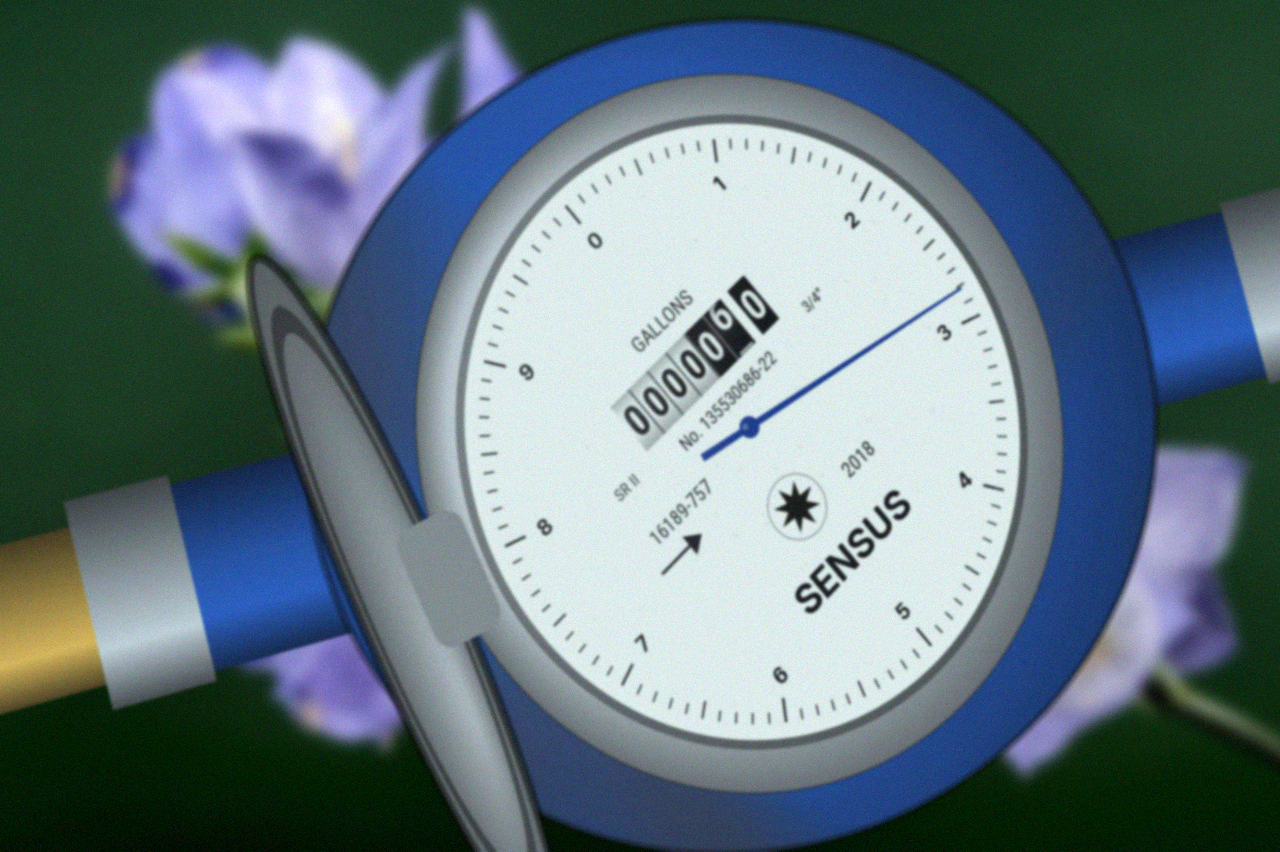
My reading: 62.8,gal
